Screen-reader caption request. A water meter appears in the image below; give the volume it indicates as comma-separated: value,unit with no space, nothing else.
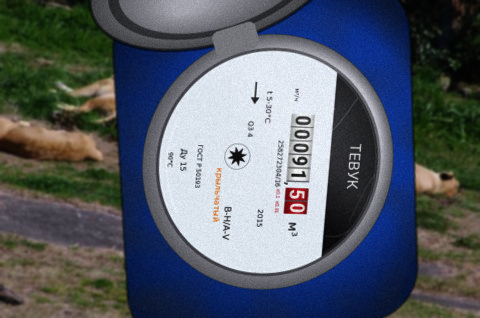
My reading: 91.50,m³
